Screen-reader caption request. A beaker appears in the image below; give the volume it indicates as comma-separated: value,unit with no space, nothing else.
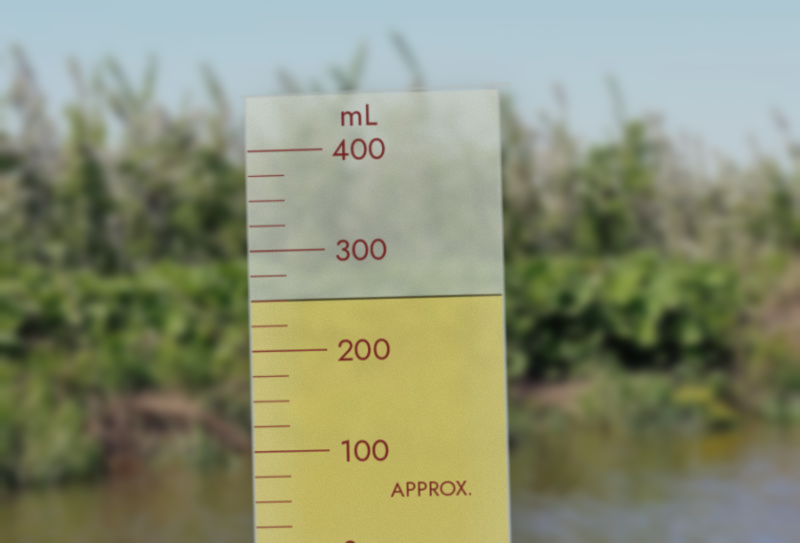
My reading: 250,mL
